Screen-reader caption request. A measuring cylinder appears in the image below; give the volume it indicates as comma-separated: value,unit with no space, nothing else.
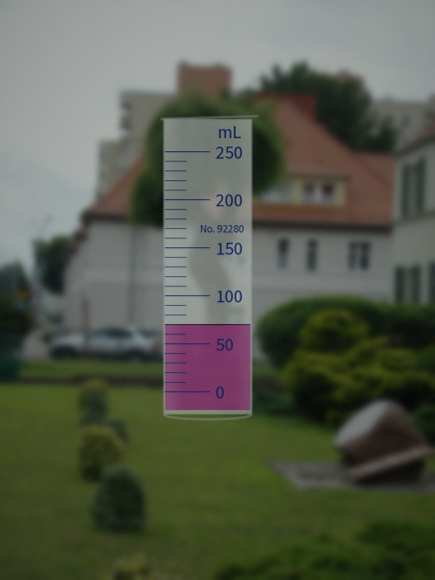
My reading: 70,mL
